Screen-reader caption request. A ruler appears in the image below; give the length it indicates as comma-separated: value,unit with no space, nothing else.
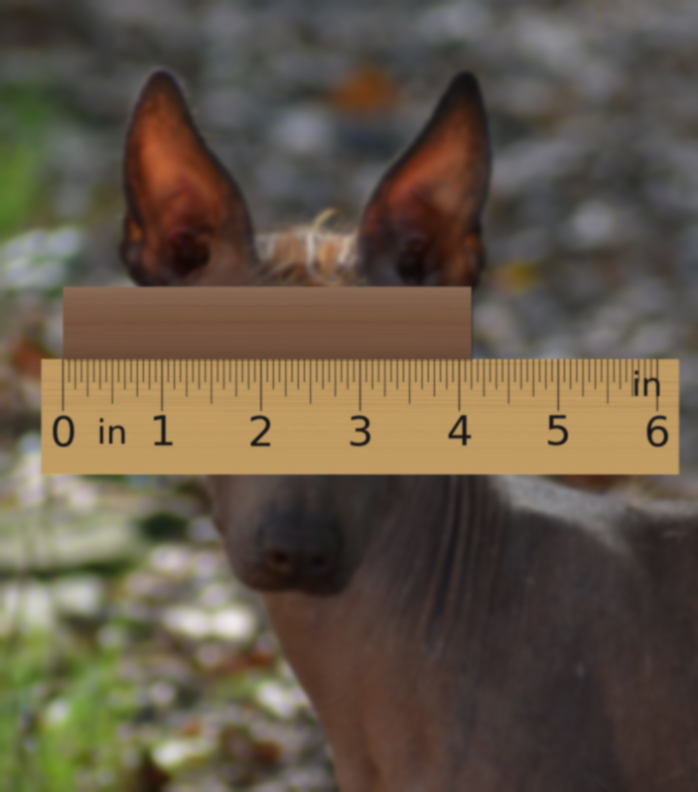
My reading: 4.125,in
